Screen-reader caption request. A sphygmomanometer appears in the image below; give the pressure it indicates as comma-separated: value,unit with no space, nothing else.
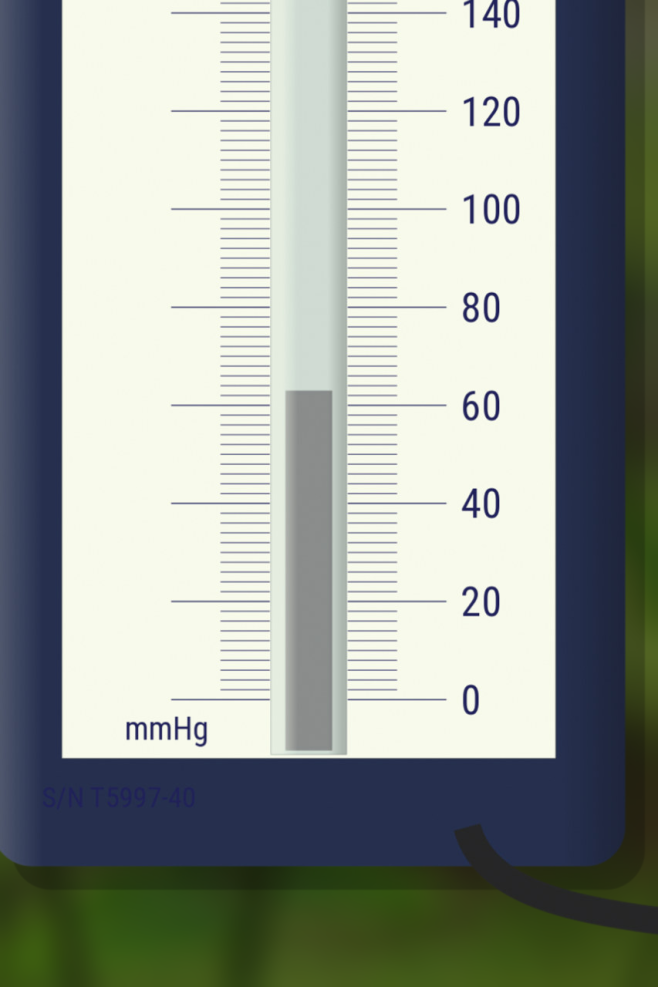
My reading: 63,mmHg
